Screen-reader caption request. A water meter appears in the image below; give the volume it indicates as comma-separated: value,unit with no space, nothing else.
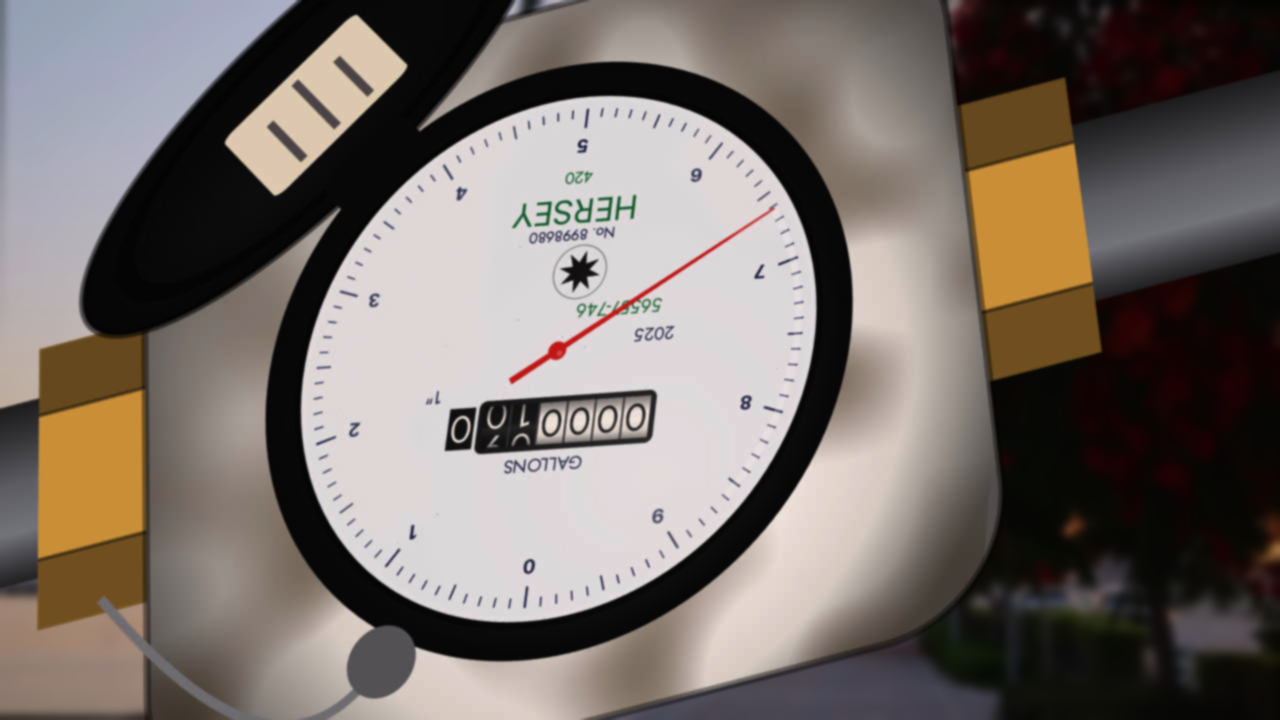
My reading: 96.6,gal
